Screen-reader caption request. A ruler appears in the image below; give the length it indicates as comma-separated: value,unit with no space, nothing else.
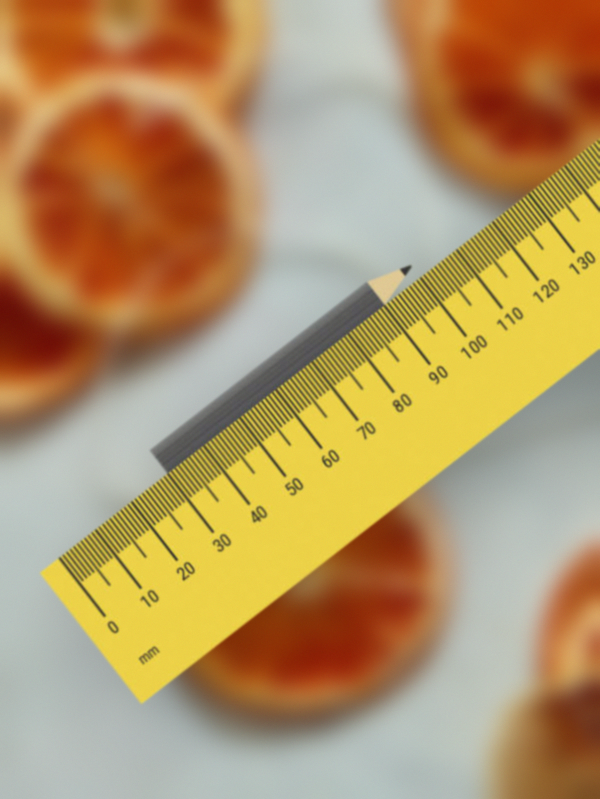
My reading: 70,mm
